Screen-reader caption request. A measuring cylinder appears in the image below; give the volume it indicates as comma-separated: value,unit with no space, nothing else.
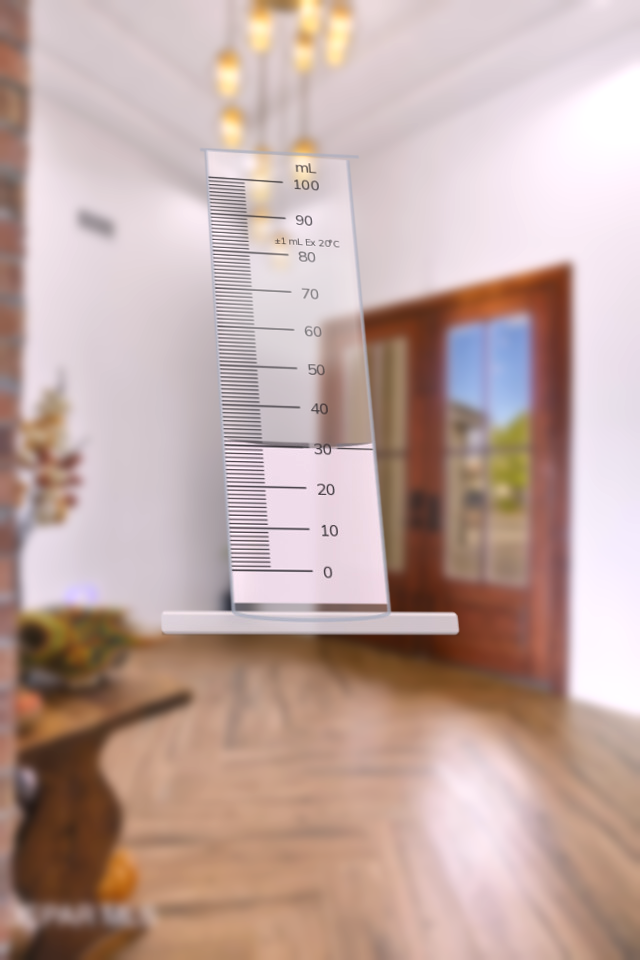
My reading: 30,mL
